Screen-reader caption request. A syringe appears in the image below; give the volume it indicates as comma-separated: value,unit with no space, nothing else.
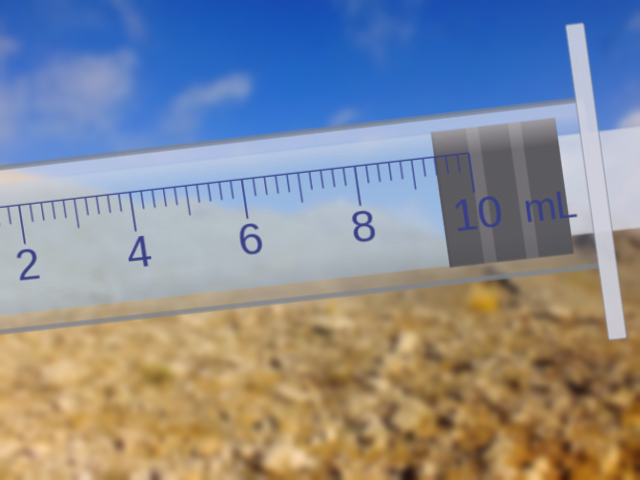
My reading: 9.4,mL
